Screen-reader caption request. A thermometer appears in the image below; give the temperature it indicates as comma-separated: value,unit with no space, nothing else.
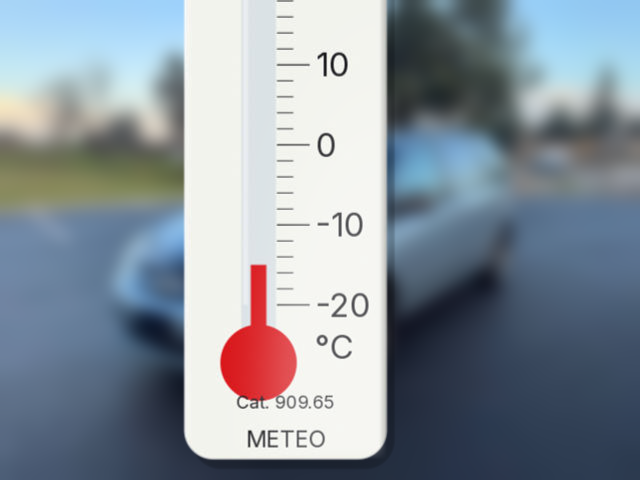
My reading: -15,°C
